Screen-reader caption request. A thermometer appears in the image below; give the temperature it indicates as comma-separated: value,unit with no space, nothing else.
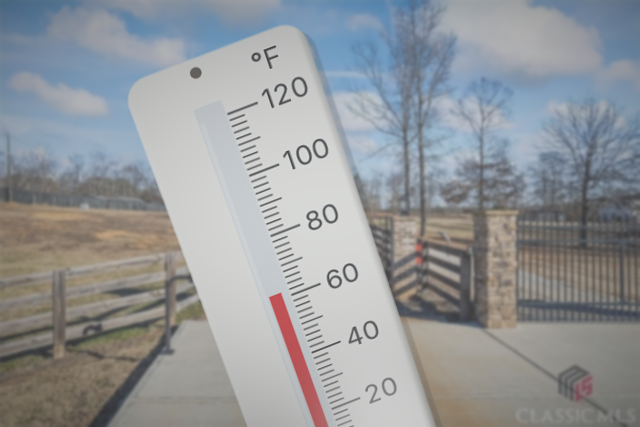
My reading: 62,°F
